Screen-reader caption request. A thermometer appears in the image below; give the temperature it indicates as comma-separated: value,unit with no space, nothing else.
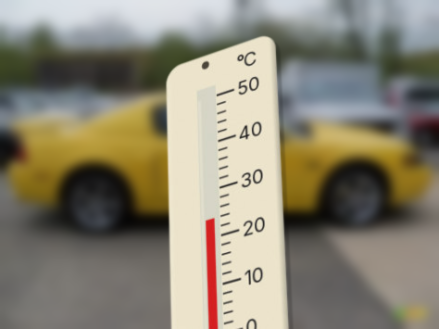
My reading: 24,°C
